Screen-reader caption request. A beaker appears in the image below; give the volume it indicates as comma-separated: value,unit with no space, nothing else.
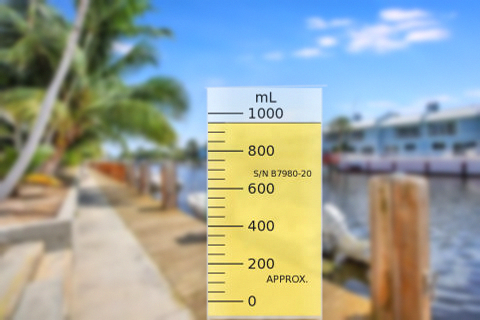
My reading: 950,mL
